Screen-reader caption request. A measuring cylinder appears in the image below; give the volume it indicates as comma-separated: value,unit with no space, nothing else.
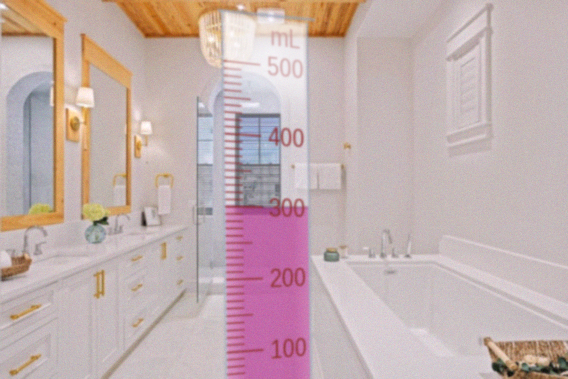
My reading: 300,mL
